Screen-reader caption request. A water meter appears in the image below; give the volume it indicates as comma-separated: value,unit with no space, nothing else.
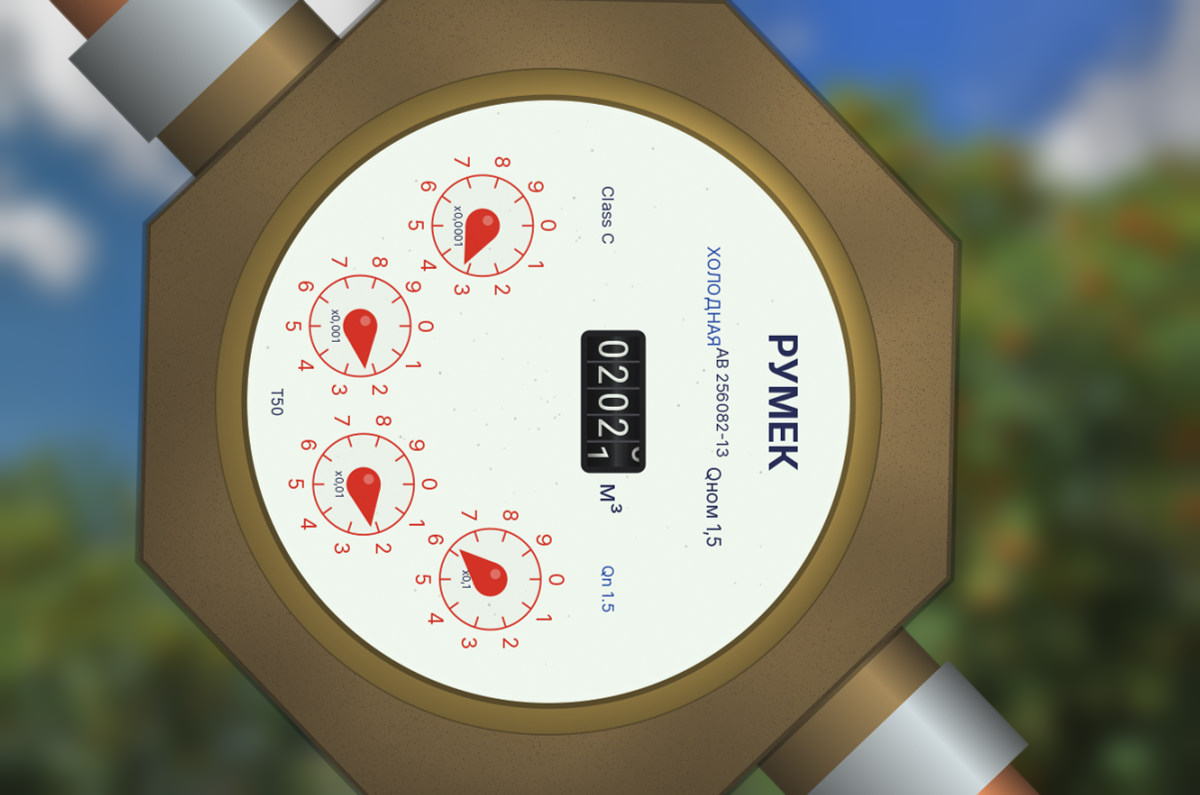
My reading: 2020.6223,m³
